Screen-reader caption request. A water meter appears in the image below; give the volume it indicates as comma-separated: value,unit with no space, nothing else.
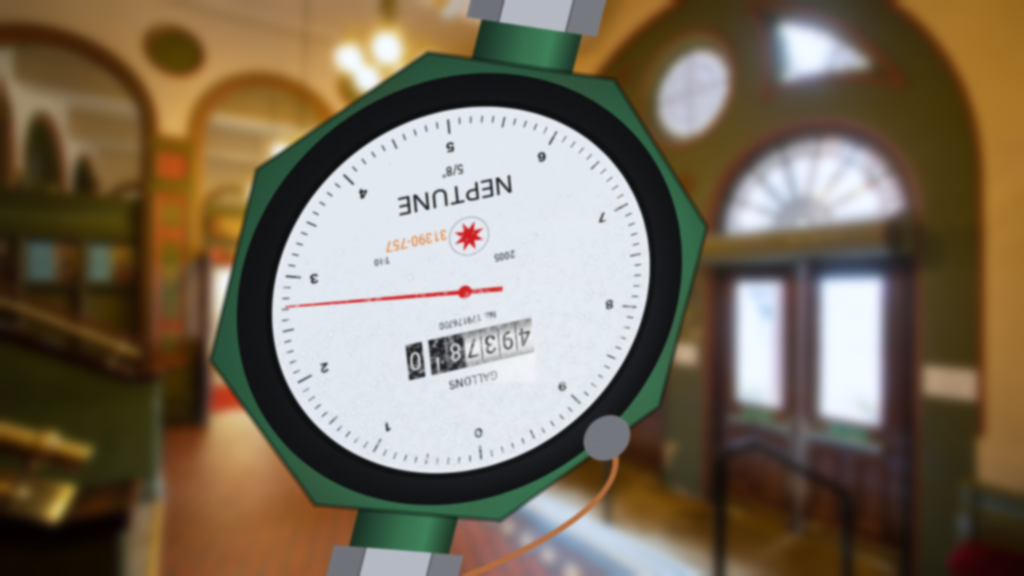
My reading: 4937812.7,gal
